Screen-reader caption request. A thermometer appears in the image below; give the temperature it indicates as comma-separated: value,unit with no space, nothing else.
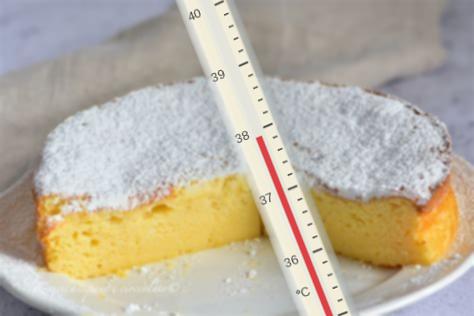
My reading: 37.9,°C
